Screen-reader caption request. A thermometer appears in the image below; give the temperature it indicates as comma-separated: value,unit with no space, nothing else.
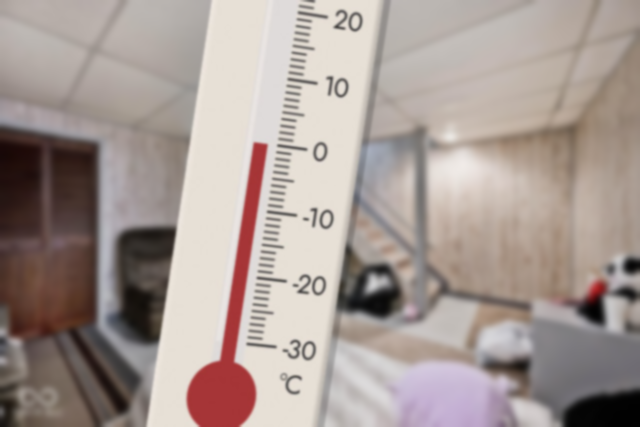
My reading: 0,°C
